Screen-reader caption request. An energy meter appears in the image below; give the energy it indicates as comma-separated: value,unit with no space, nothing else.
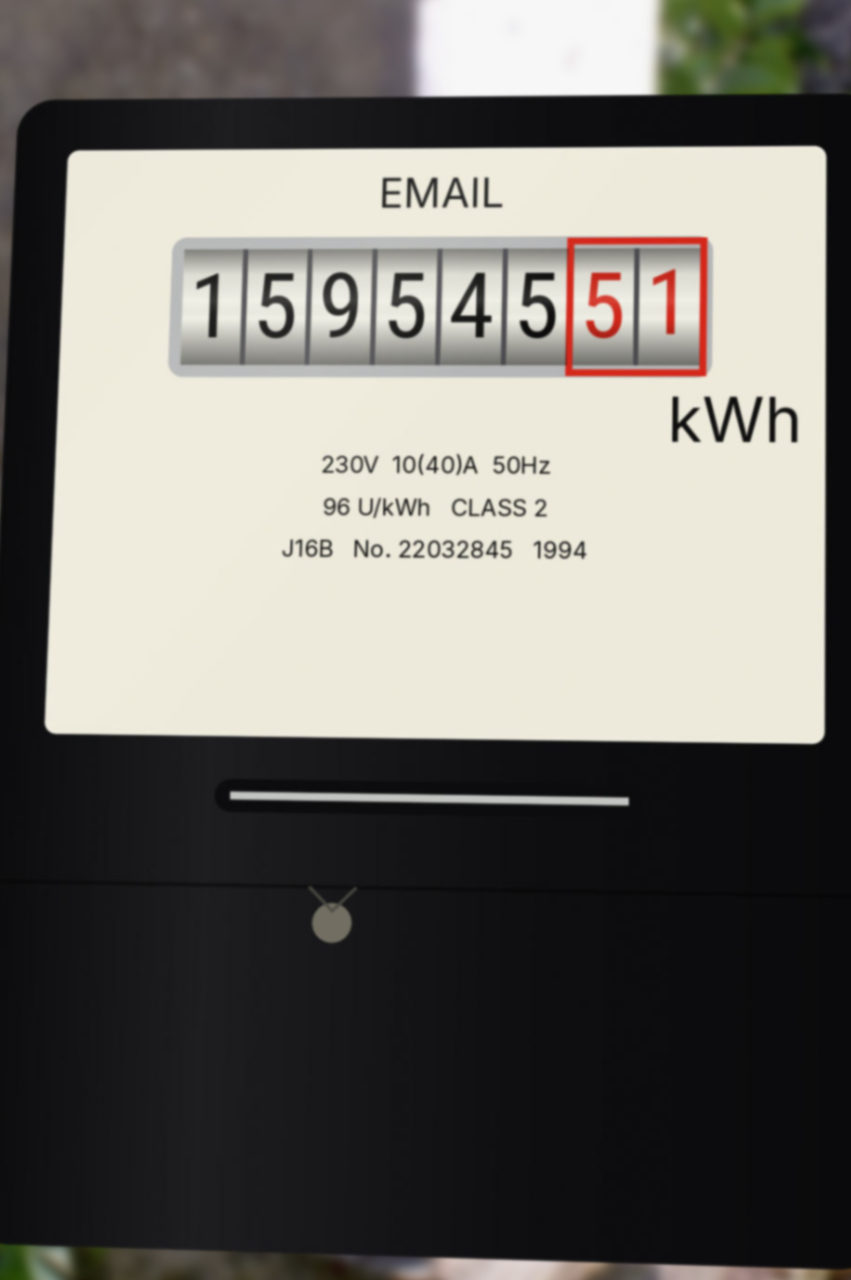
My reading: 159545.51,kWh
